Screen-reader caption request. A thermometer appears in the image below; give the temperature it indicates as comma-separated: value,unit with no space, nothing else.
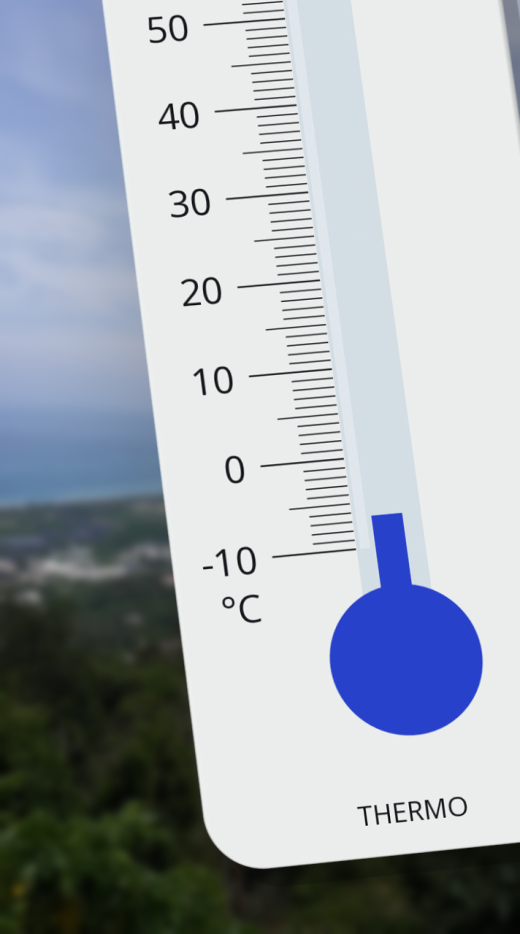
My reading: -6.5,°C
